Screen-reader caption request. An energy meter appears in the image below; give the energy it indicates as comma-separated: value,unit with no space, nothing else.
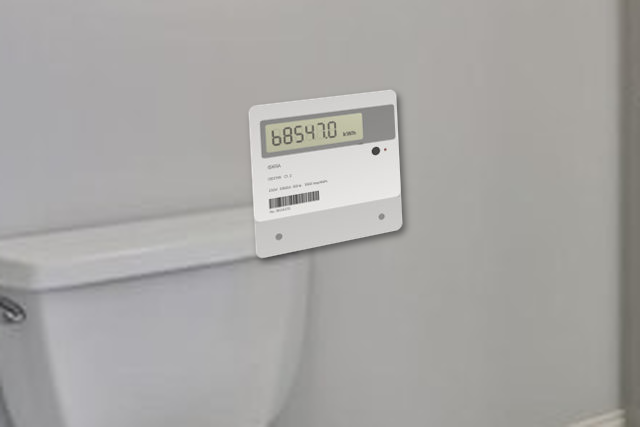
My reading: 68547.0,kWh
